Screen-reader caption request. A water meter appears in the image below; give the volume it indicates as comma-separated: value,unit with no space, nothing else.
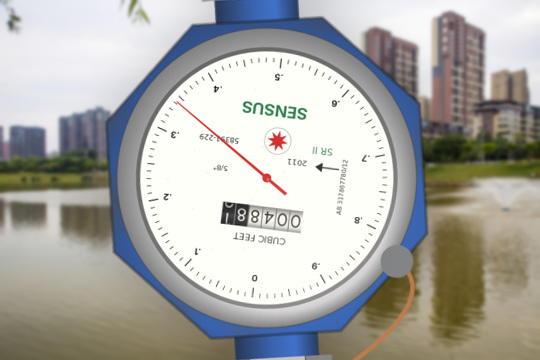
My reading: 4881.34,ft³
